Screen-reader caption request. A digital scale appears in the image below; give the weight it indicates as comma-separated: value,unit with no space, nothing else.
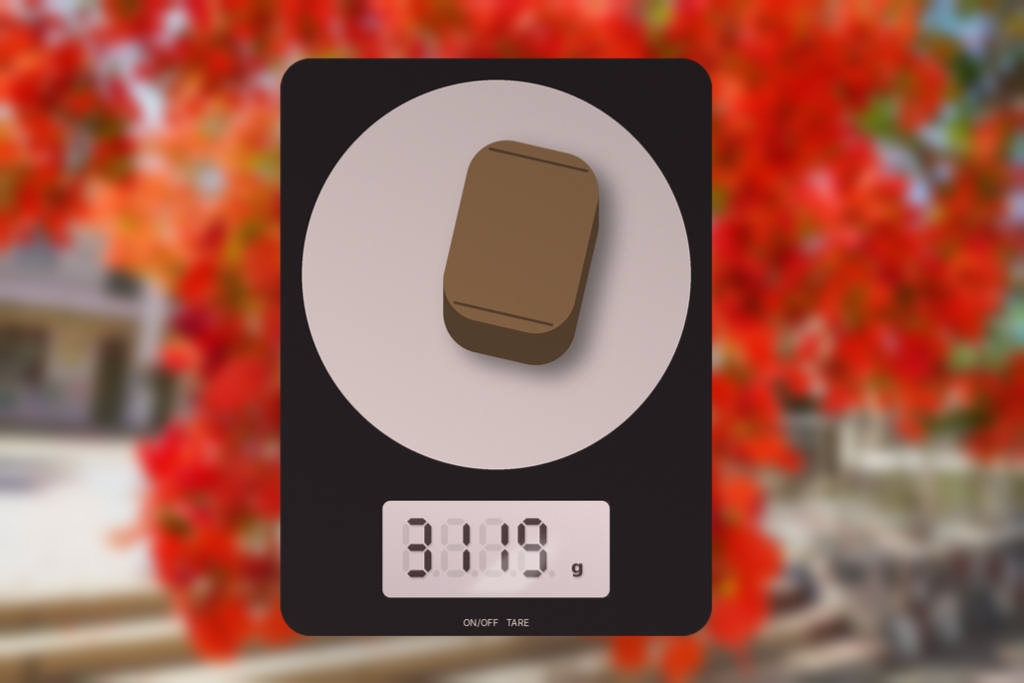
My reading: 3119,g
